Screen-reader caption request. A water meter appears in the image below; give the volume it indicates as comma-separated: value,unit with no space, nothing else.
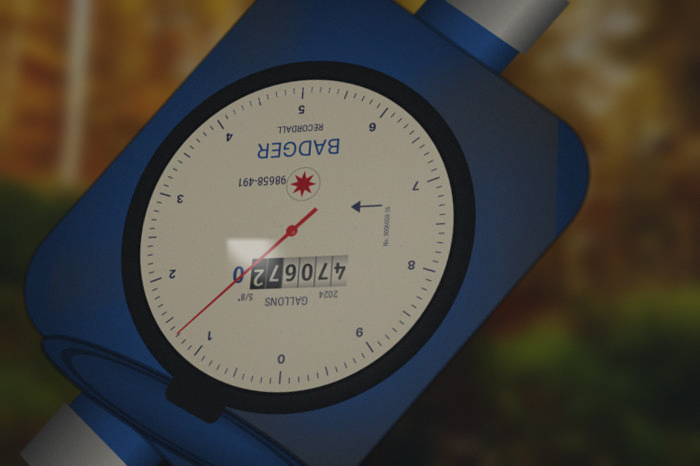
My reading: 4706721.3,gal
